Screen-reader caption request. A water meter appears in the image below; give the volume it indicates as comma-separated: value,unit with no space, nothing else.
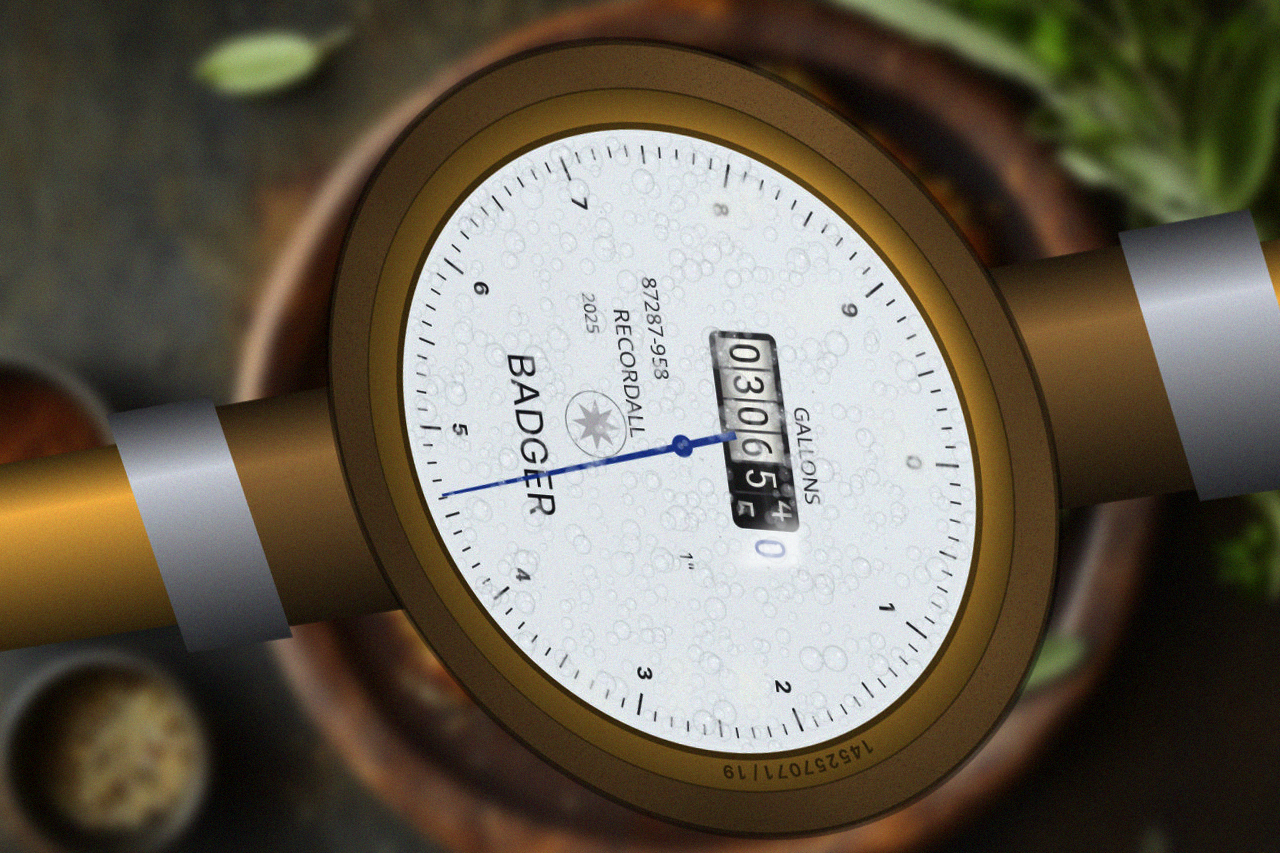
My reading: 306544.6,gal
